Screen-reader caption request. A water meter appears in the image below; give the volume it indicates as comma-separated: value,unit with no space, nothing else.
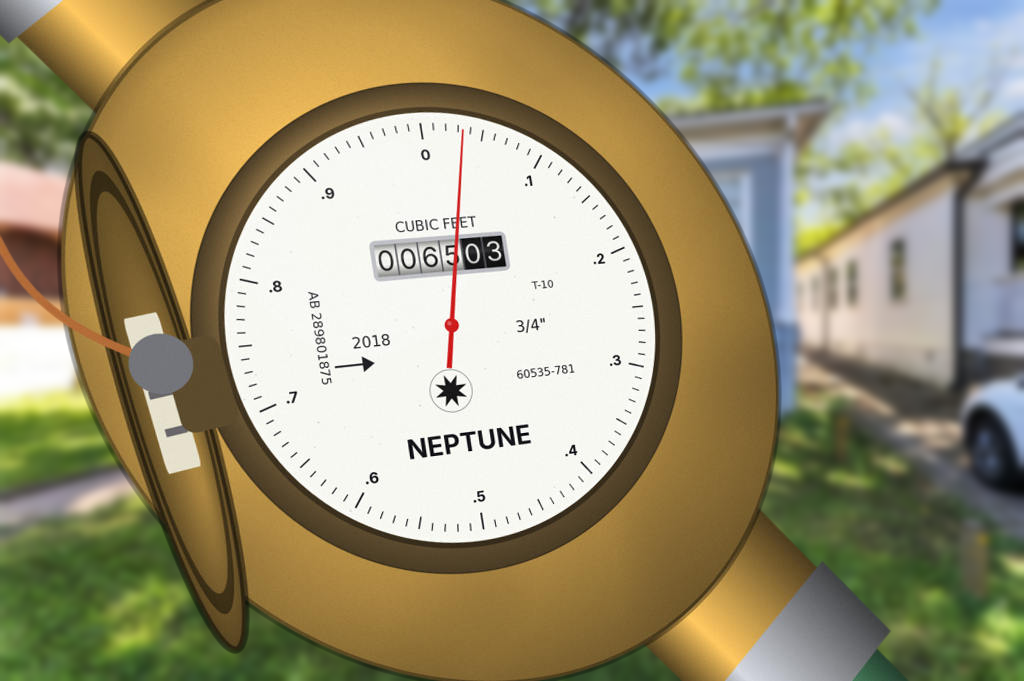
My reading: 6503.03,ft³
